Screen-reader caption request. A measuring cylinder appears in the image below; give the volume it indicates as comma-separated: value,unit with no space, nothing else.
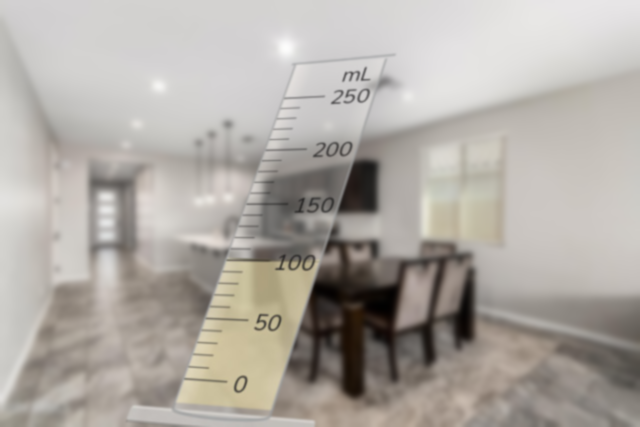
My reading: 100,mL
